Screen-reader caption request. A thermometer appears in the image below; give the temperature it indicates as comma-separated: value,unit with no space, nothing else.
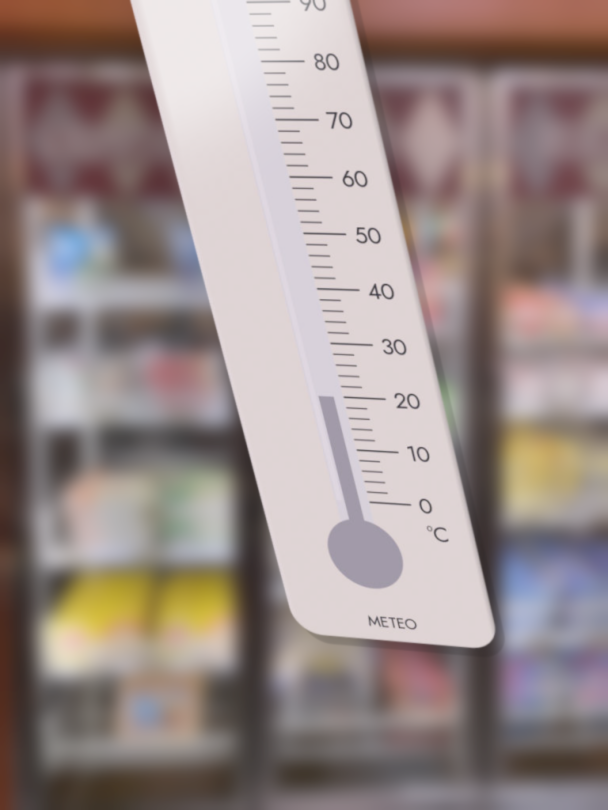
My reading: 20,°C
